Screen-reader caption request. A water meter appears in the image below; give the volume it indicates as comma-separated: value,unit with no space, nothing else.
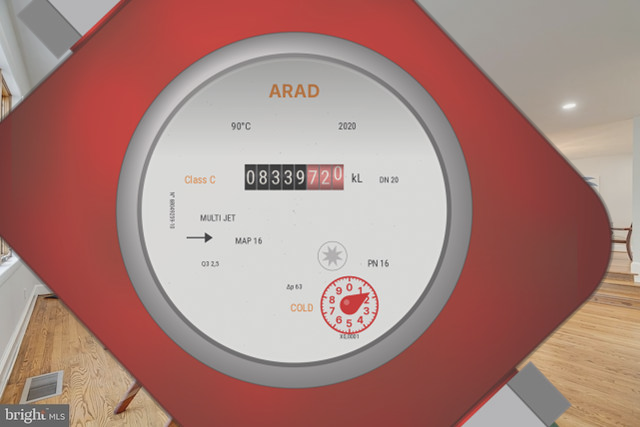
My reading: 8339.7201,kL
